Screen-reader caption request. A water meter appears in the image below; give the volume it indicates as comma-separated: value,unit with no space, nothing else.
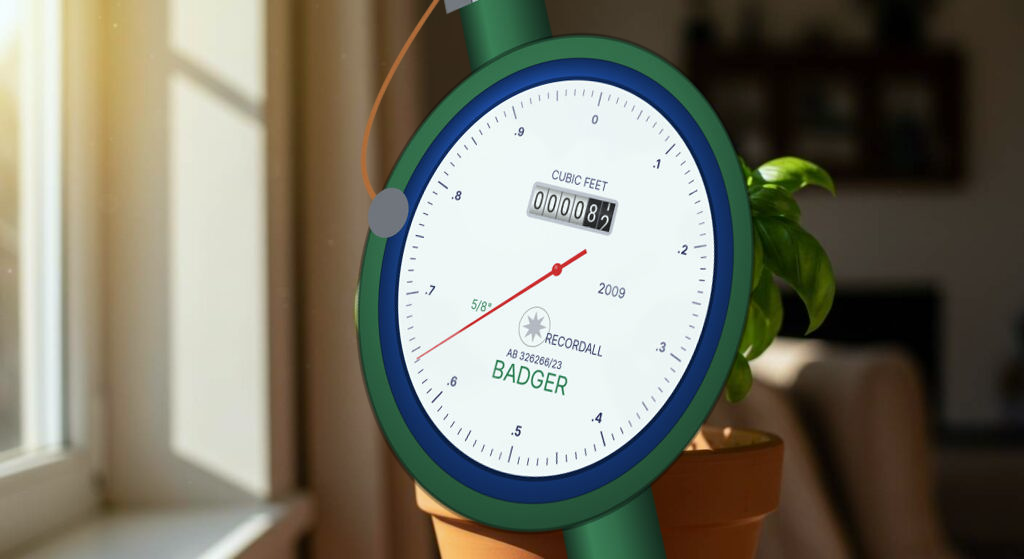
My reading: 81.64,ft³
